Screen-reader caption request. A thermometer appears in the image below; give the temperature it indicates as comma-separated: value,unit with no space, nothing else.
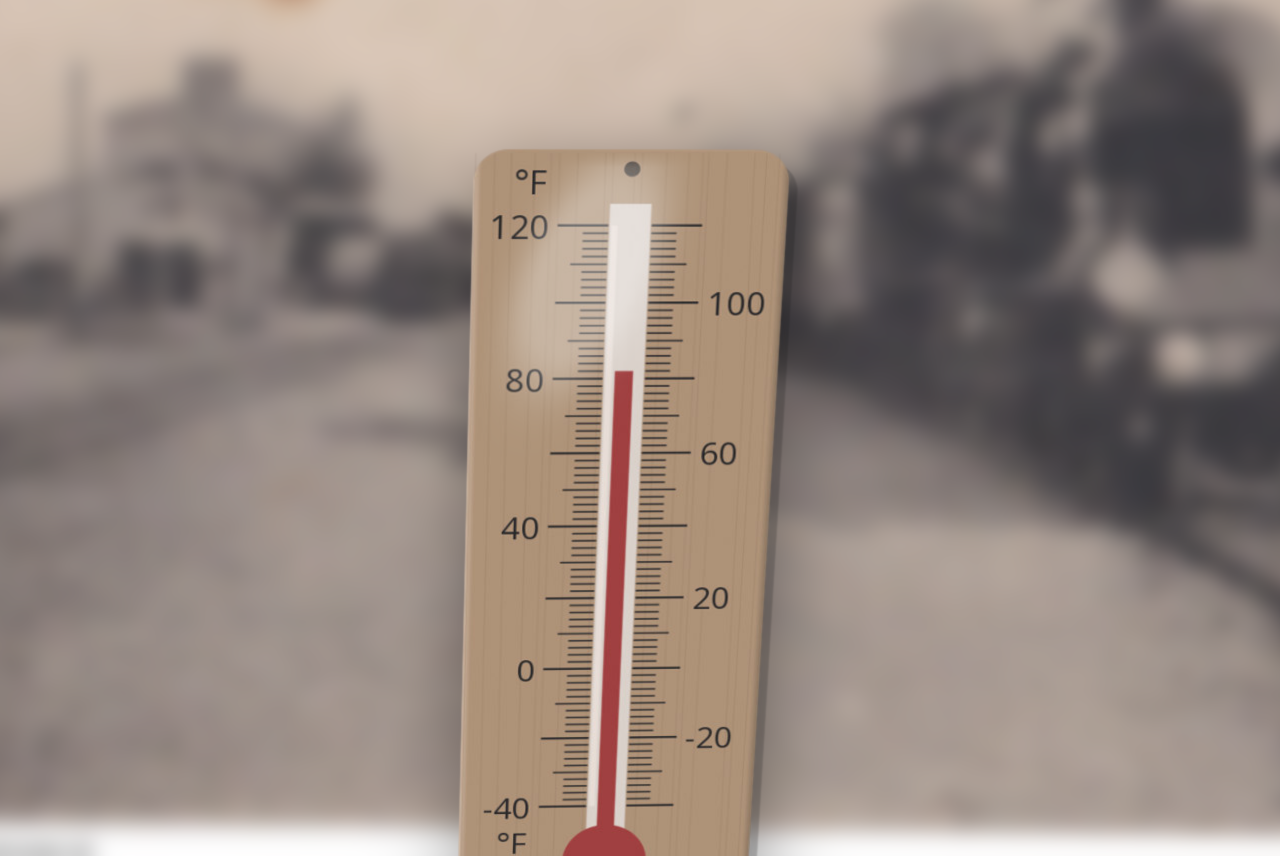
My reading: 82,°F
